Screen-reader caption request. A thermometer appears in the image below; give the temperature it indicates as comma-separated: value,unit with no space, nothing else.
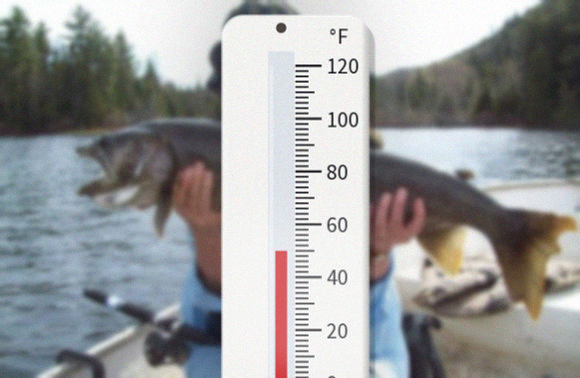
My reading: 50,°F
